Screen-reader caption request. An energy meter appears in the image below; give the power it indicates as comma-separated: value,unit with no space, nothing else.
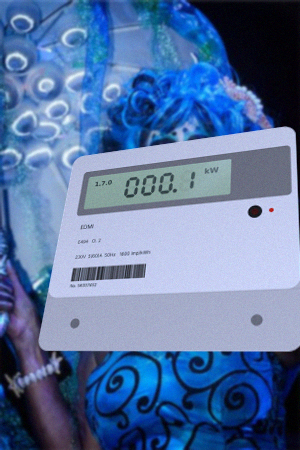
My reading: 0.1,kW
